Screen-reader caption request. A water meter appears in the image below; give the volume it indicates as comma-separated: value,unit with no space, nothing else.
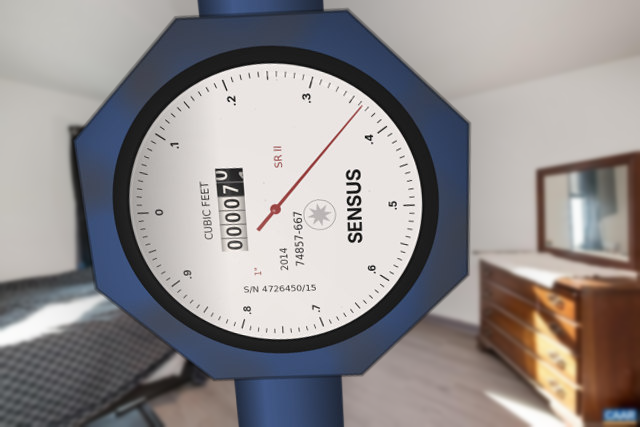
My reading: 70.36,ft³
